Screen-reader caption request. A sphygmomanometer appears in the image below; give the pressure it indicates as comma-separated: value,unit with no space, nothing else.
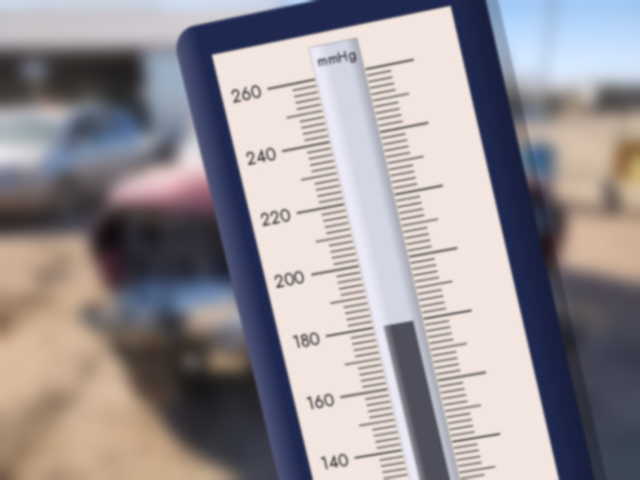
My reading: 180,mmHg
